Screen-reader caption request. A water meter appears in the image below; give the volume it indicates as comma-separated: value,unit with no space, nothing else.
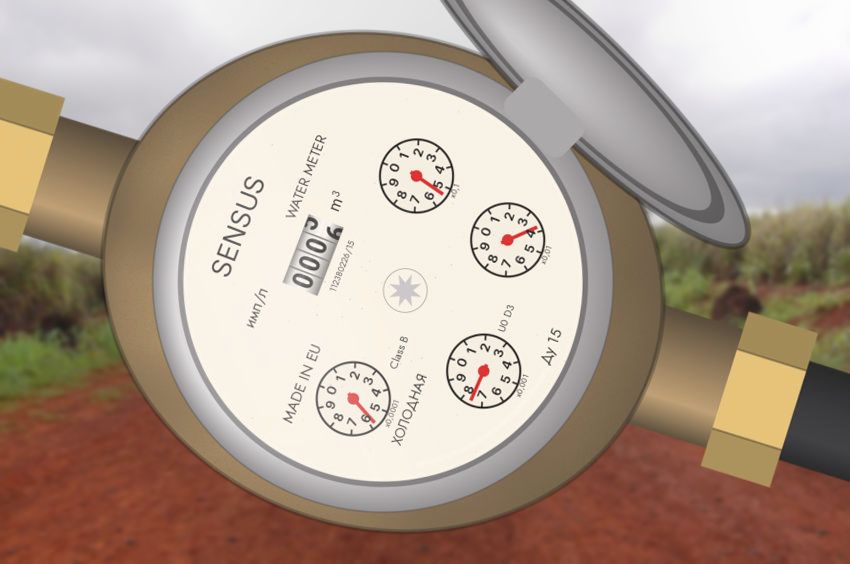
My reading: 5.5375,m³
